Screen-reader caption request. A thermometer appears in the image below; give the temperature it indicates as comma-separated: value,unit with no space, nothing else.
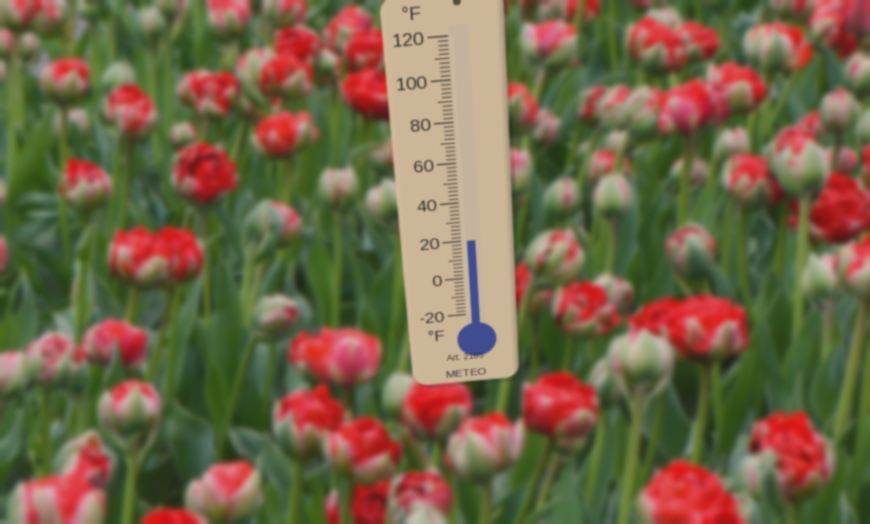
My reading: 20,°F
